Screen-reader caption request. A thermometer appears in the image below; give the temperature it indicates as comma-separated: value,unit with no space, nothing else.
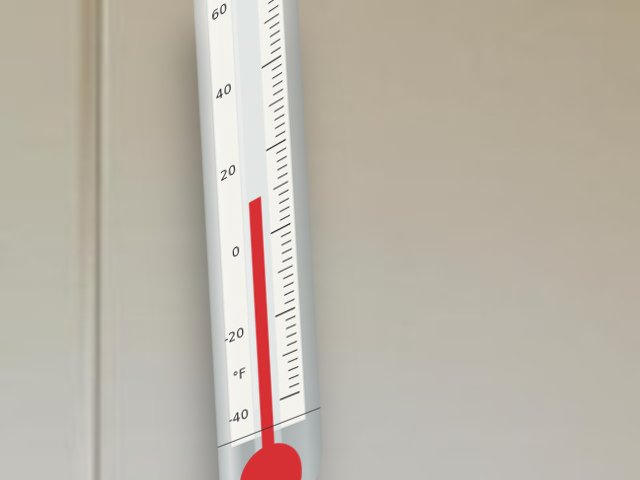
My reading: 10,°F
